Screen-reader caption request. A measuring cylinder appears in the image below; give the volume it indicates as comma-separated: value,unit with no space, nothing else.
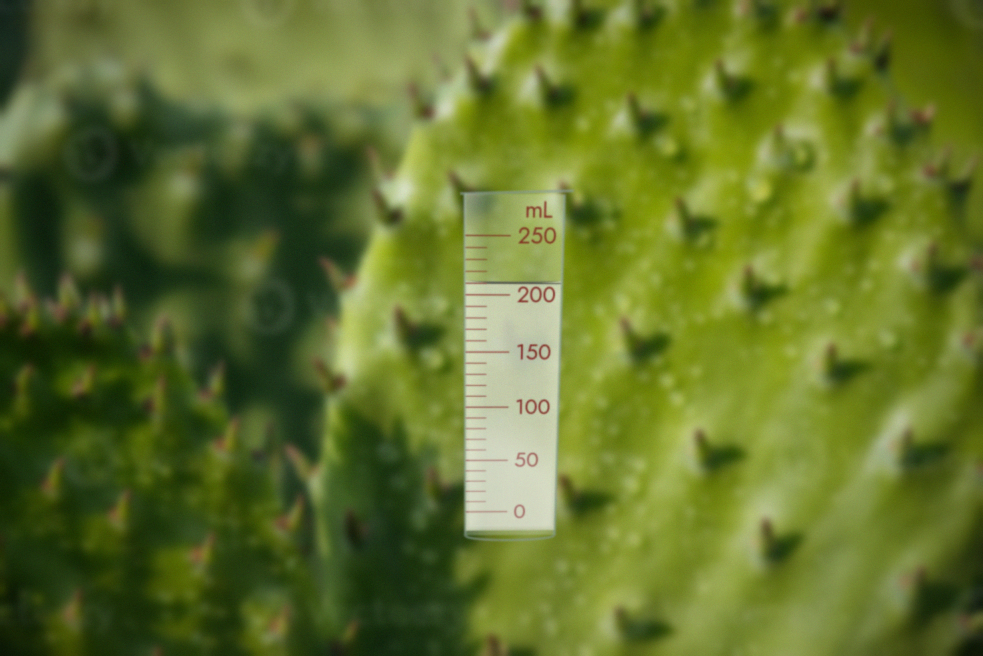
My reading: 210,mL
